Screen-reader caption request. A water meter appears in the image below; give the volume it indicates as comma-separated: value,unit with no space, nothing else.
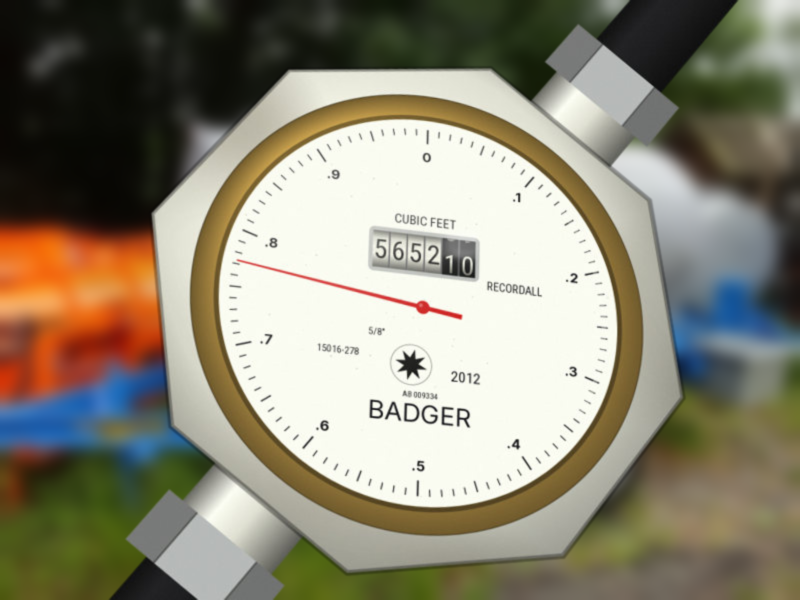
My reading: 565209.77,ft³
